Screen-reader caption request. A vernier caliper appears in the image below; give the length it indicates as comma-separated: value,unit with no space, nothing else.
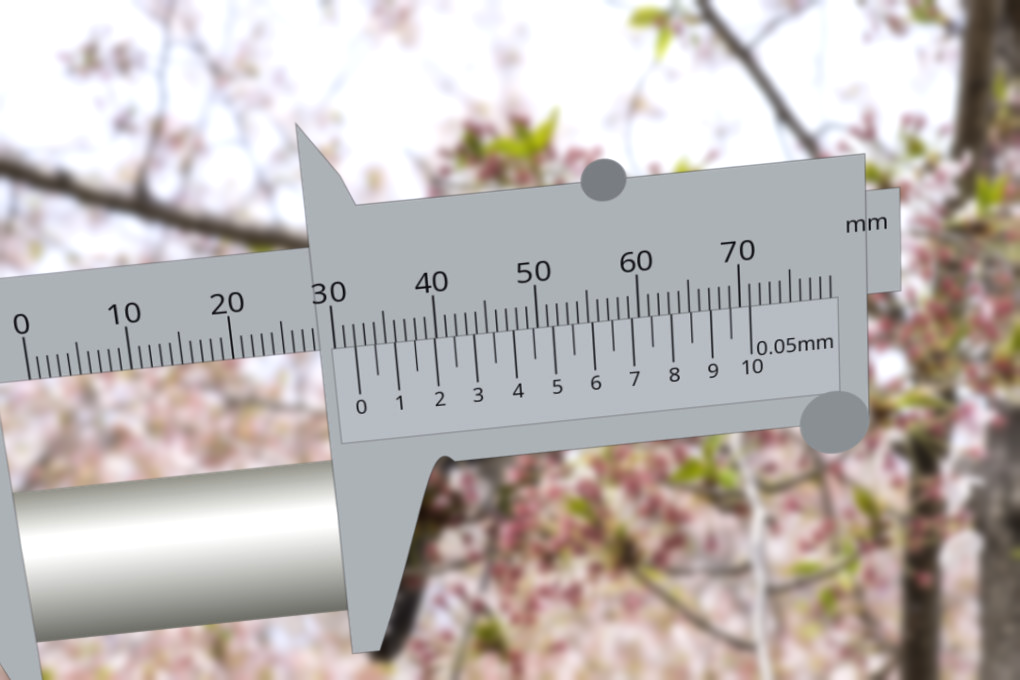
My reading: 32.0,mm
